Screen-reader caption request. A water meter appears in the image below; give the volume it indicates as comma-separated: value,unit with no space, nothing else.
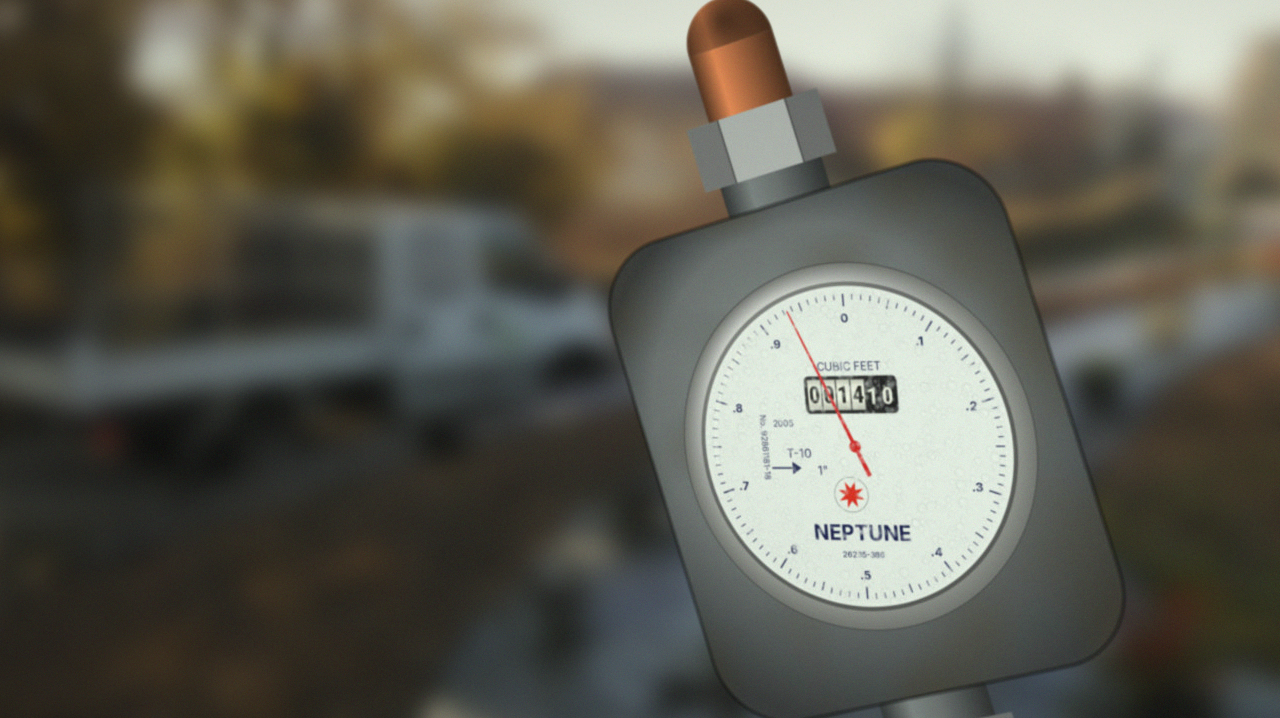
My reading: 1409.93,ft³
